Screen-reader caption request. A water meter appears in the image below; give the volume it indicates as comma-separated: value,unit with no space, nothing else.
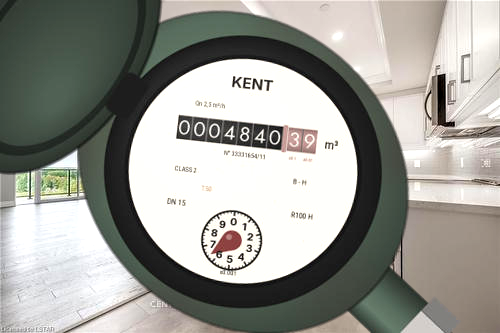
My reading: 4840.396,m³
